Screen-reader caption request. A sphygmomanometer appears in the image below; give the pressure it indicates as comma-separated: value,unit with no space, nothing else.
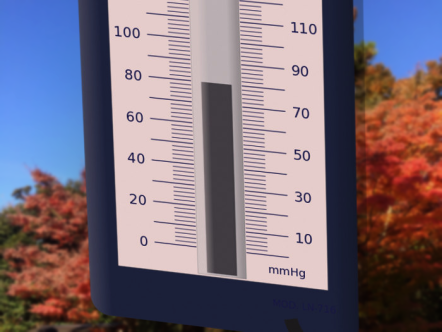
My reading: 80,mmHg
